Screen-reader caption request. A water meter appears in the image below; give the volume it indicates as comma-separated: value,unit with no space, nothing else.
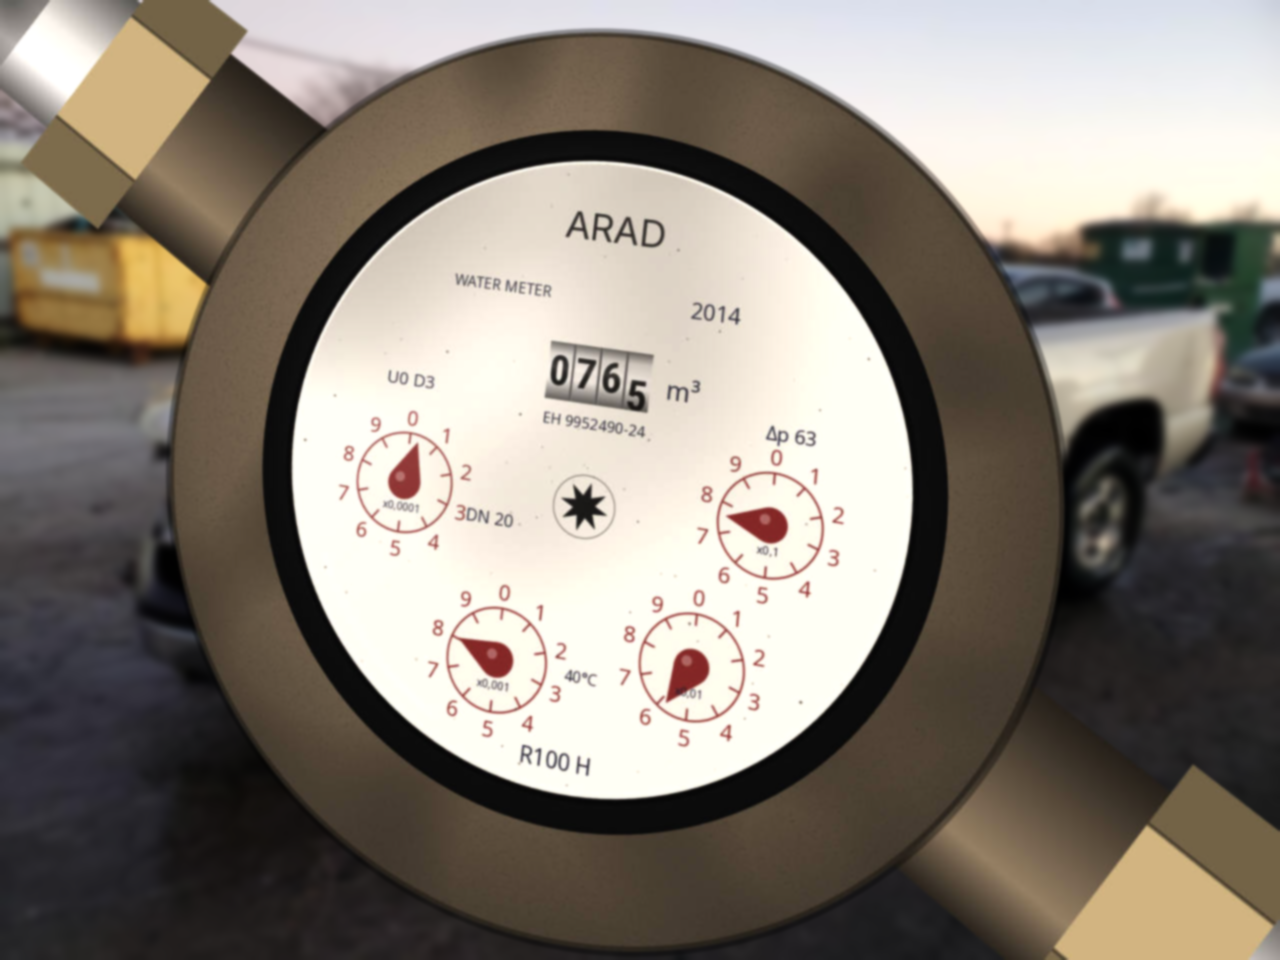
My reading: 764.7580,m³
